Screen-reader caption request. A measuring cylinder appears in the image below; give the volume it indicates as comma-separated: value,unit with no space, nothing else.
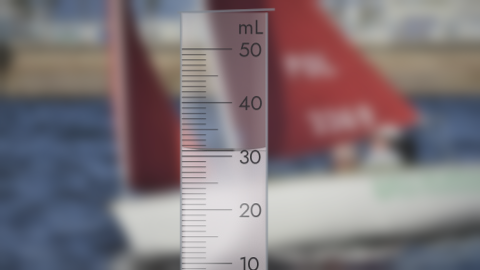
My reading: 31,mL
